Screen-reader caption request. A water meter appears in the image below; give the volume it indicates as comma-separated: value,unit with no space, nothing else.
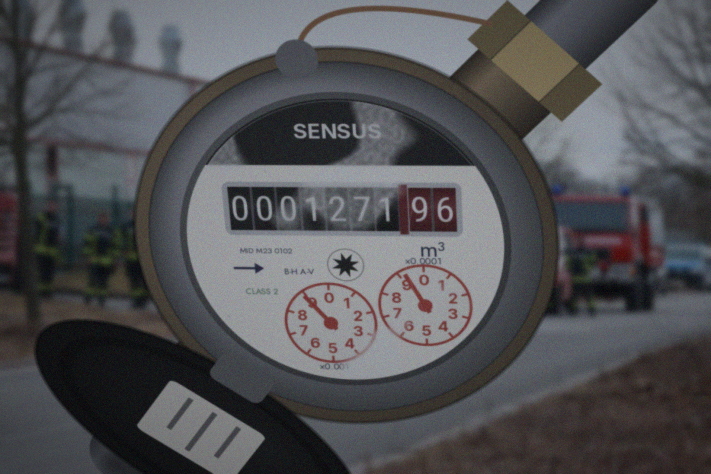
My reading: 1271.9689,m³
